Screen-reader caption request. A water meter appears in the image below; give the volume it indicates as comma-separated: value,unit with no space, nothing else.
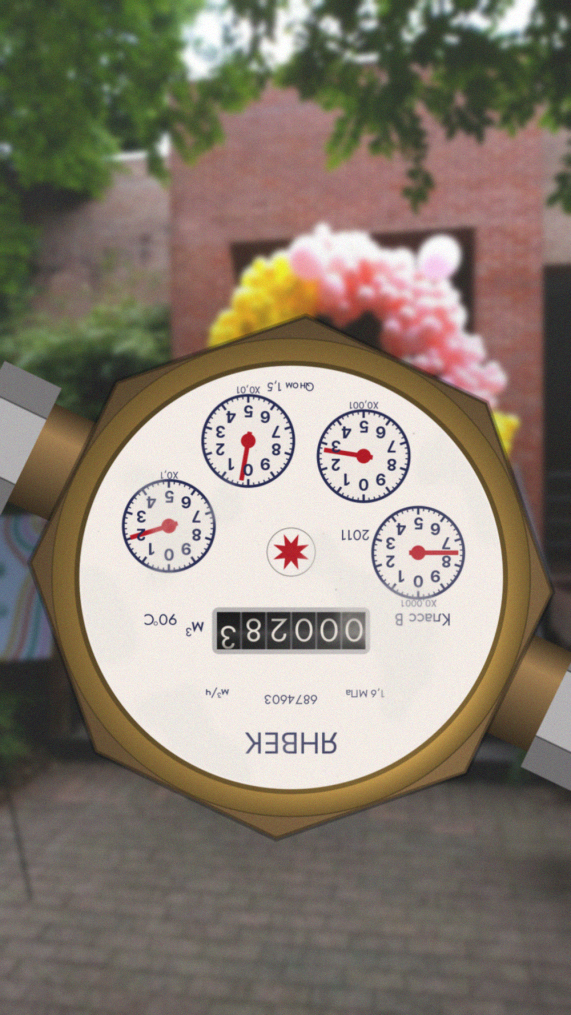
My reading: 283.2027,m³
